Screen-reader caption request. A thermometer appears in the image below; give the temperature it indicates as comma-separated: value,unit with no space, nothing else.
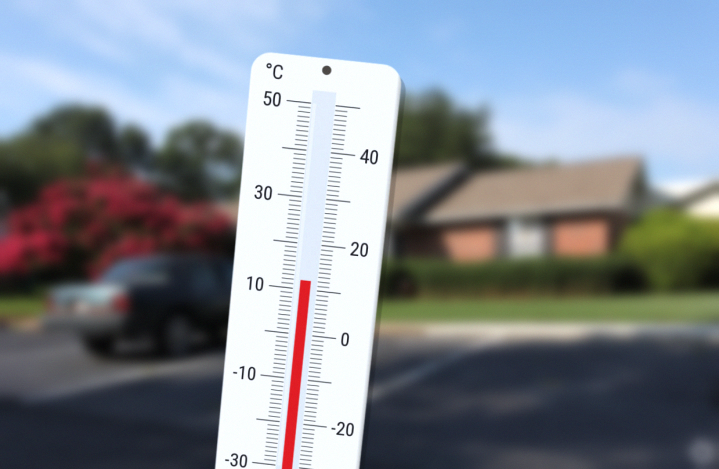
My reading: 12,°C
